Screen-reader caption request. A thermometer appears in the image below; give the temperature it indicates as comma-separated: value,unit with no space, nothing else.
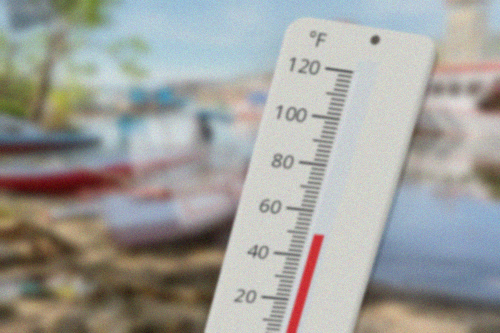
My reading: 50,°F
